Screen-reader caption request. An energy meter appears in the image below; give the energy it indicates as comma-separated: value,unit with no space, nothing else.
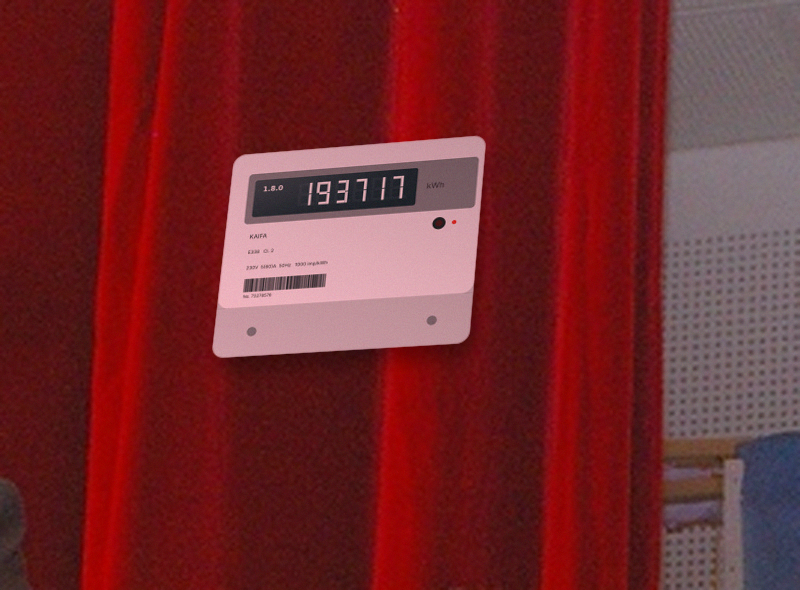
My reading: 193717,kWh
